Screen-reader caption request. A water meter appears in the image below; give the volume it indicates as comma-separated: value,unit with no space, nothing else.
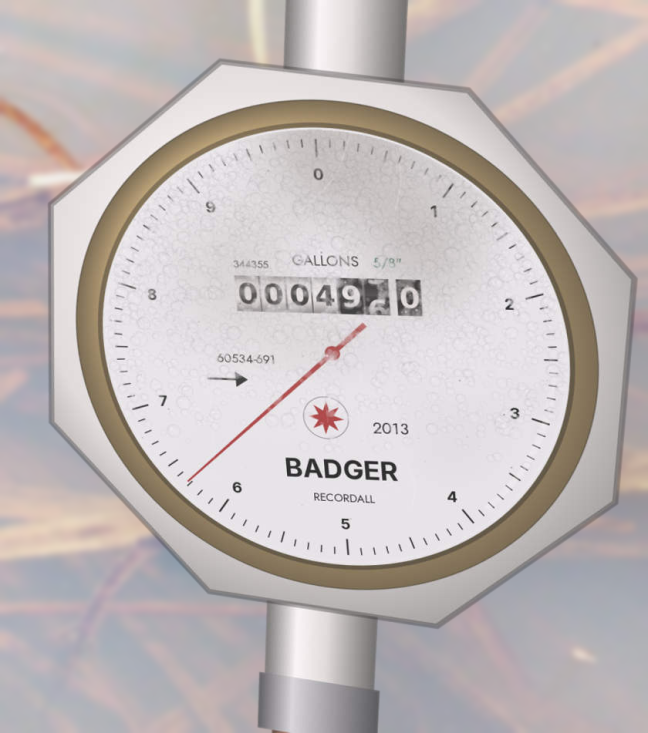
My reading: 4956.3,gal
